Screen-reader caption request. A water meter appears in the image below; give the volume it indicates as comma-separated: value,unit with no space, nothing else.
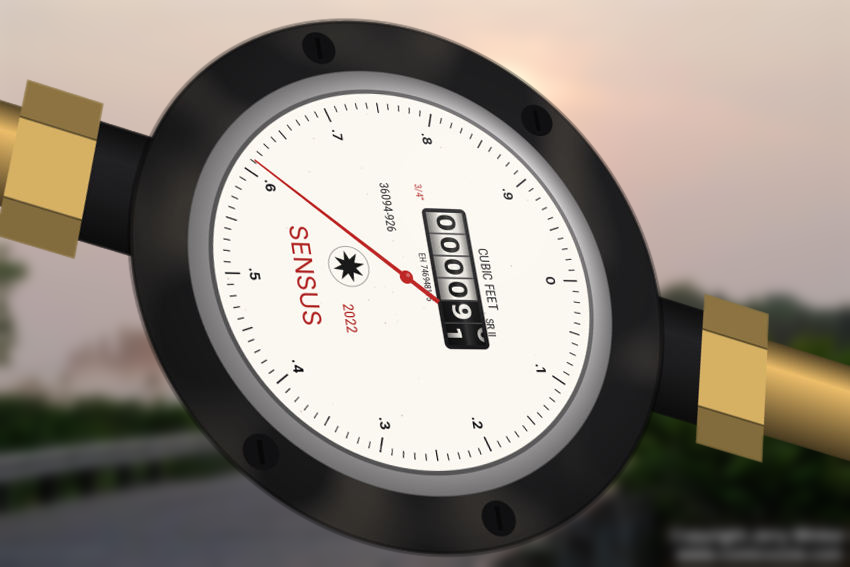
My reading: 90.61,ft³
